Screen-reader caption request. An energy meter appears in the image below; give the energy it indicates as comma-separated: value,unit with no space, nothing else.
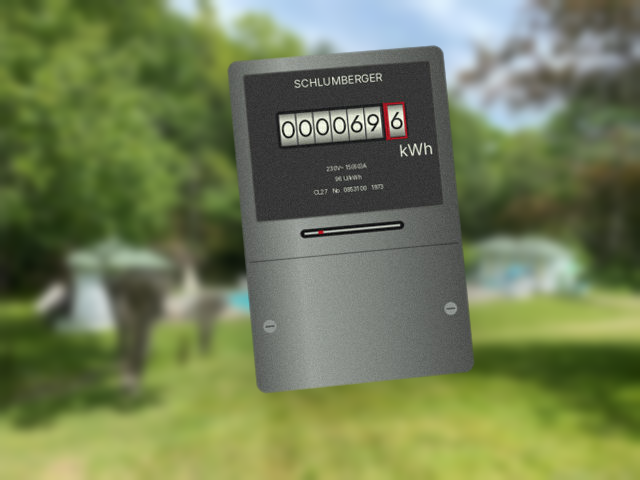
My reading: 69.6,kWh
